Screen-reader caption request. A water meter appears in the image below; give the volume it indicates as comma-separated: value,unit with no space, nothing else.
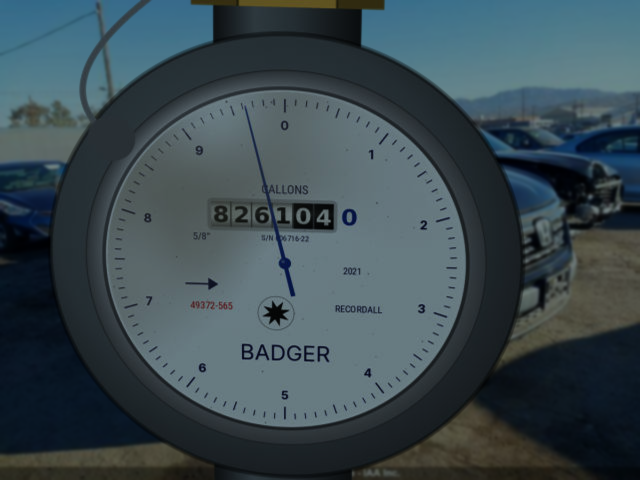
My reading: 8261039.6,gal
